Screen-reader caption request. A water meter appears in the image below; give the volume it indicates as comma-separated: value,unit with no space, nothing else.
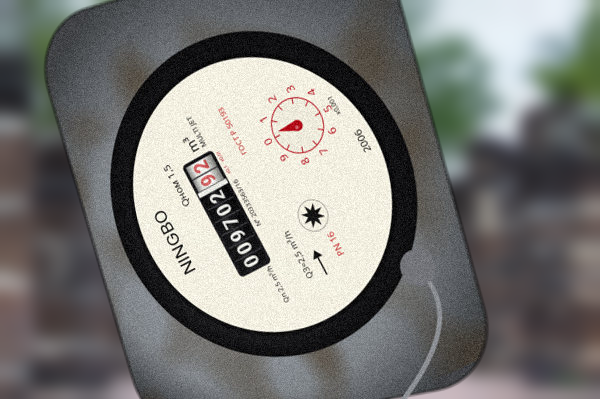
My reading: 9702.920,m³
